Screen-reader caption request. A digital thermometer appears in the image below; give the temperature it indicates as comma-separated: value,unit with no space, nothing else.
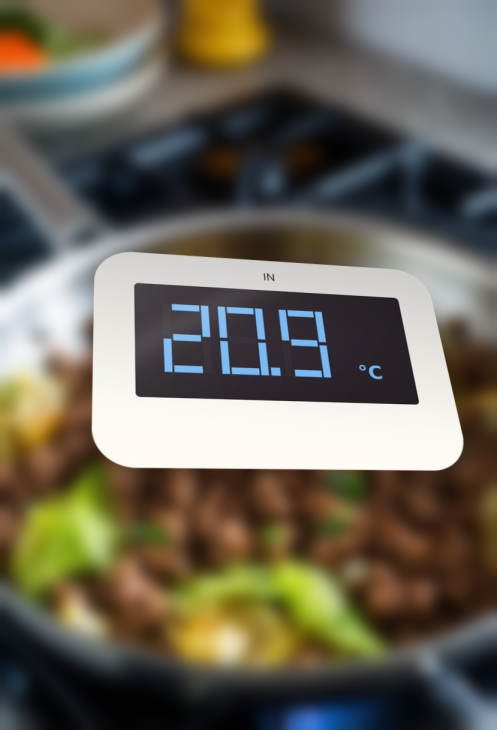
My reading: 20.9,°C
